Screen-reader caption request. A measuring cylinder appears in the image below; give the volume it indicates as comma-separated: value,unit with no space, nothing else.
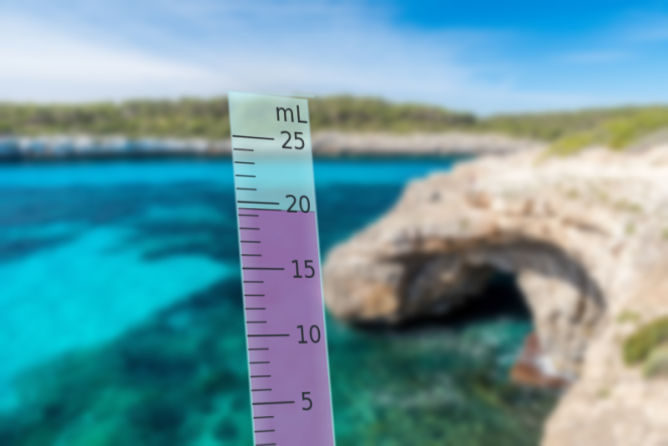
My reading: 19.5,mL
